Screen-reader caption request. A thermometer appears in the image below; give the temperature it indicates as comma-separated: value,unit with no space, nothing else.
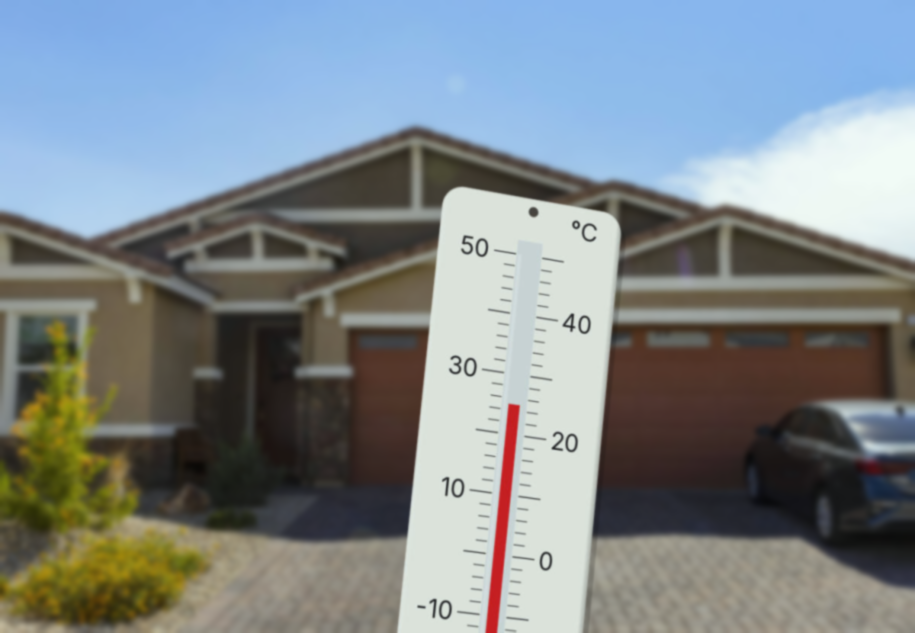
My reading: 25,°C
